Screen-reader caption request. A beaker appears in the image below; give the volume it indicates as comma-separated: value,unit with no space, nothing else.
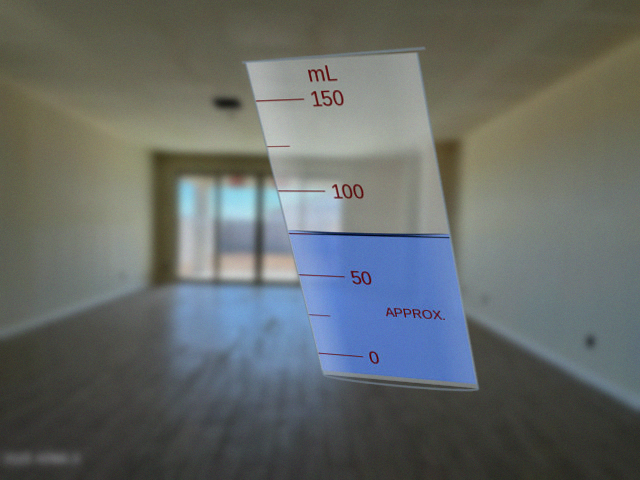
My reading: 75,mL
